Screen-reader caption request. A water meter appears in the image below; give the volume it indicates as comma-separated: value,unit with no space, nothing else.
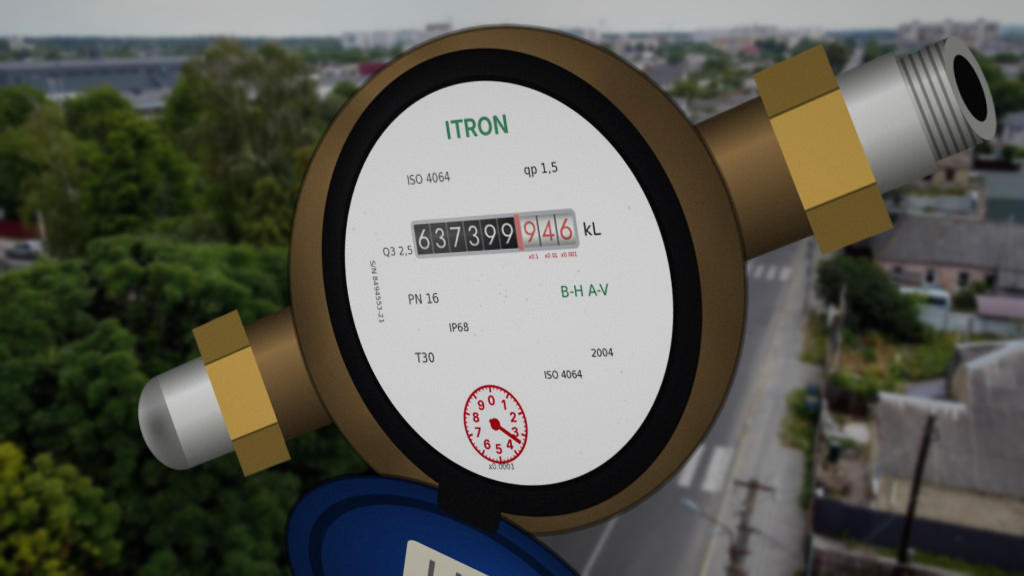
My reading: 637399.9463,kL
